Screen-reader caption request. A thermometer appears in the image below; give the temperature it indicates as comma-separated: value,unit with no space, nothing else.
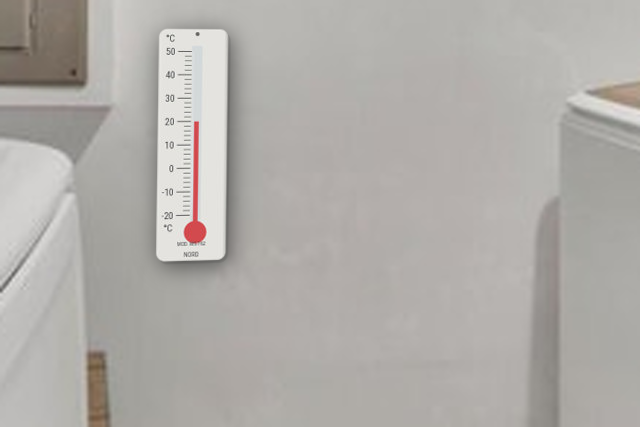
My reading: 20,°C
